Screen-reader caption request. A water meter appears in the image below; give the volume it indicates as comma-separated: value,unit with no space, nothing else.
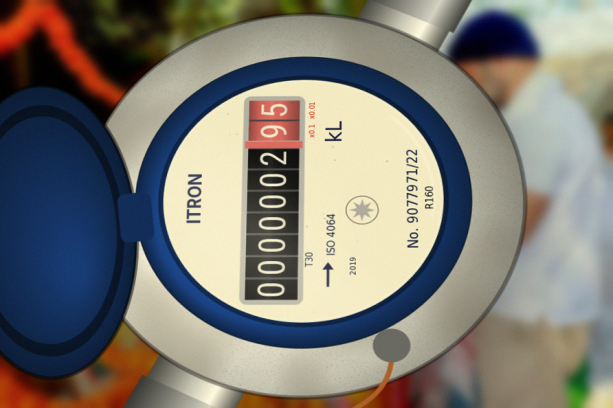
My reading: 2.95,kL
